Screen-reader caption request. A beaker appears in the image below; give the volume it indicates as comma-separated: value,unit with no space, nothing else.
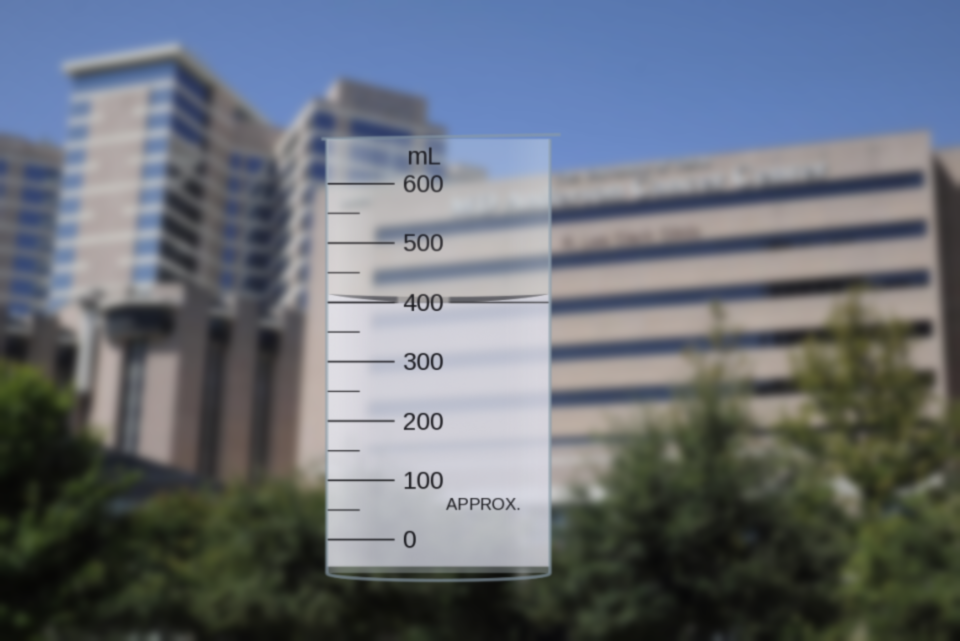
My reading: 400,mL
